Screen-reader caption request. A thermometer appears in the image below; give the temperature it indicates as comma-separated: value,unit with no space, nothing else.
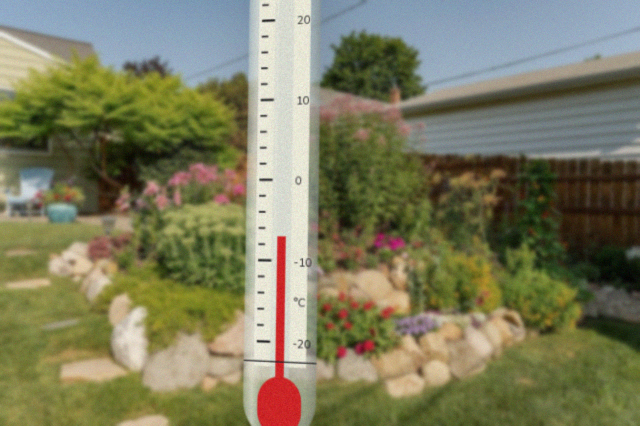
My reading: -7,°C
